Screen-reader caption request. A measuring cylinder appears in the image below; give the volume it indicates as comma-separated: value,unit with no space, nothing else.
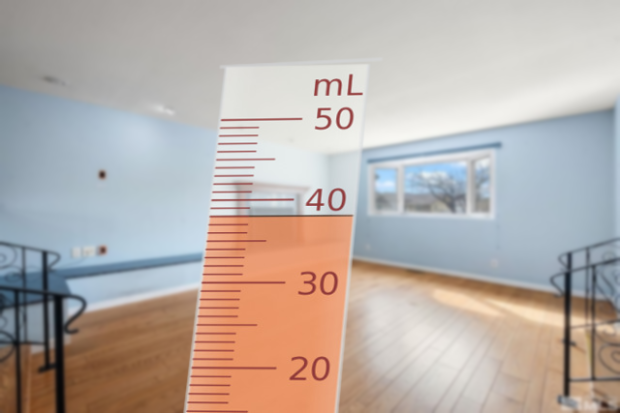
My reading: 38,mL
